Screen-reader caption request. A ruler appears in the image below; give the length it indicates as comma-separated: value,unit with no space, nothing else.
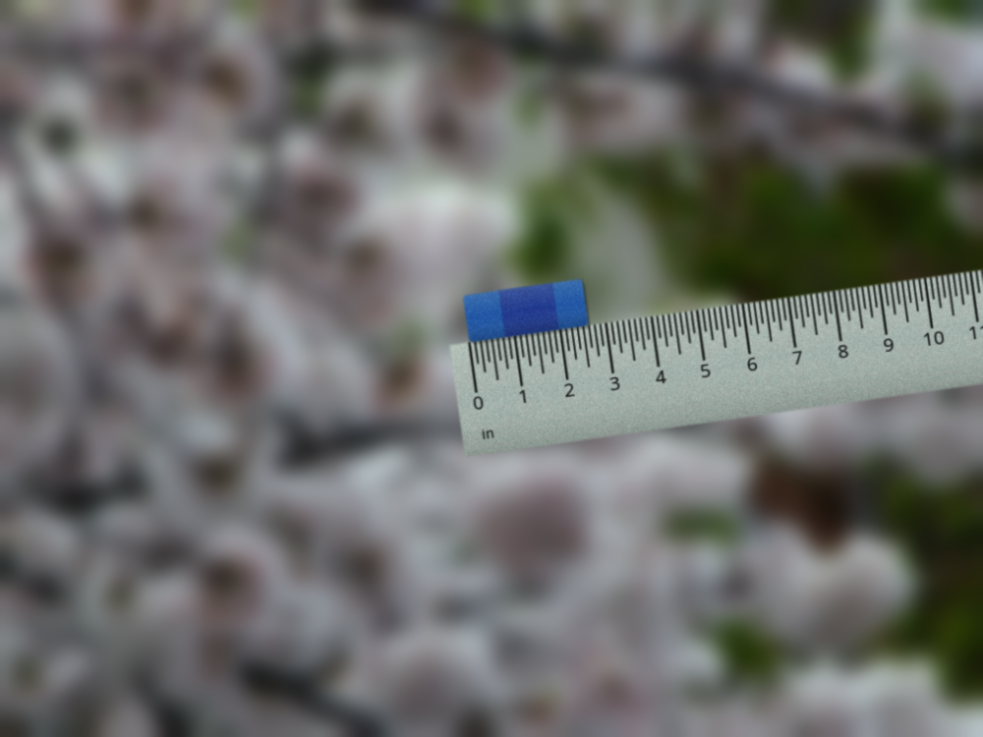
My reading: 2.625,in
